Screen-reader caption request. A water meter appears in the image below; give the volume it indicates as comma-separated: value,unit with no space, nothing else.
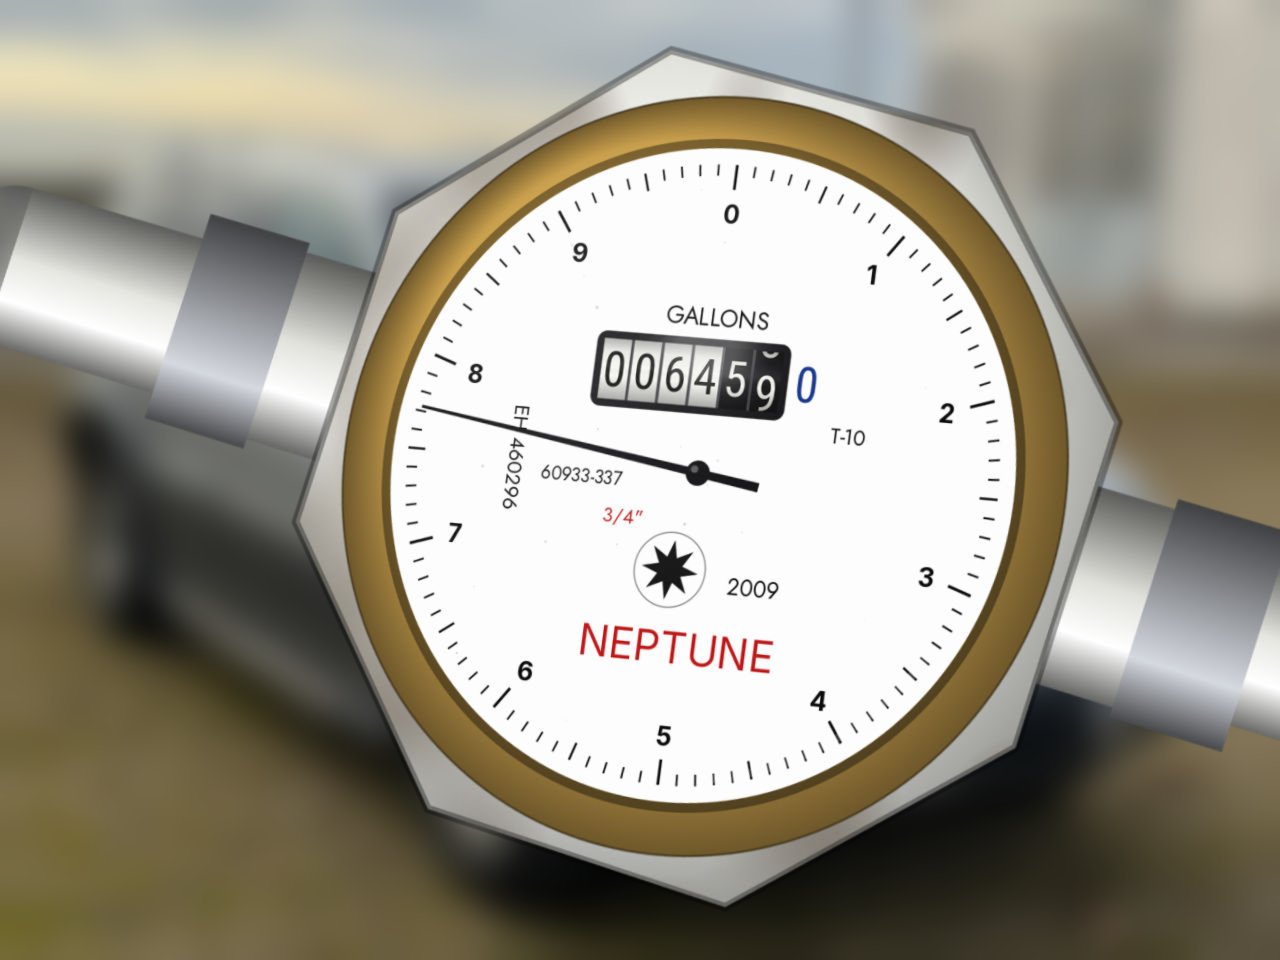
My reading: 64587.7,gal
